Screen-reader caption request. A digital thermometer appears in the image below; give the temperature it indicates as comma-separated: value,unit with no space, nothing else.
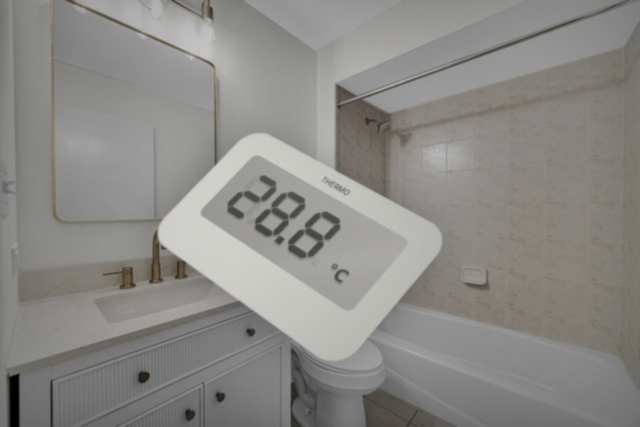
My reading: 28.8,°C
